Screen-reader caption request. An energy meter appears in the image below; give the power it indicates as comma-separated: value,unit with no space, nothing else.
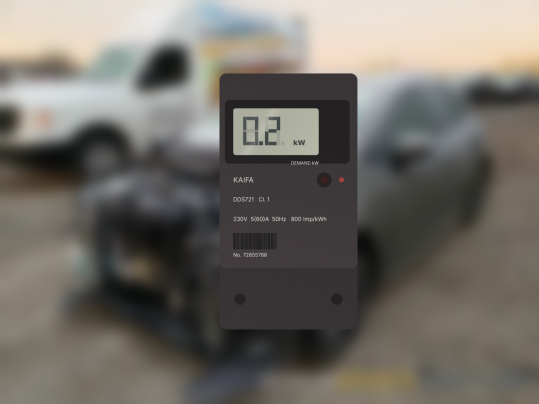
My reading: 0.2,kW
